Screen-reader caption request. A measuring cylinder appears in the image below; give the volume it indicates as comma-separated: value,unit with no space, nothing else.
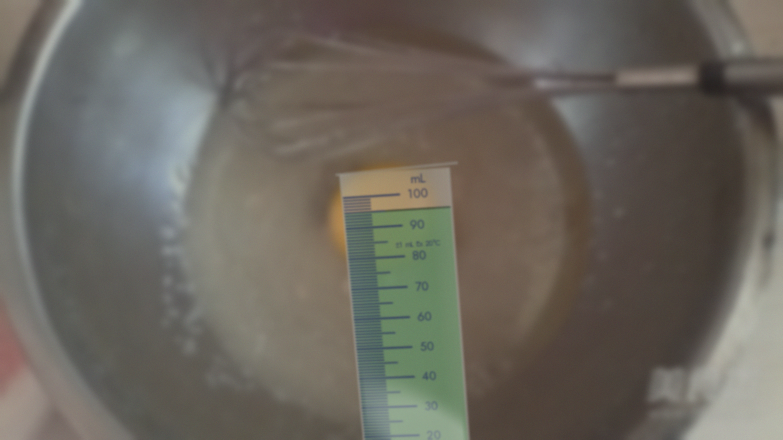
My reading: 95,mL
